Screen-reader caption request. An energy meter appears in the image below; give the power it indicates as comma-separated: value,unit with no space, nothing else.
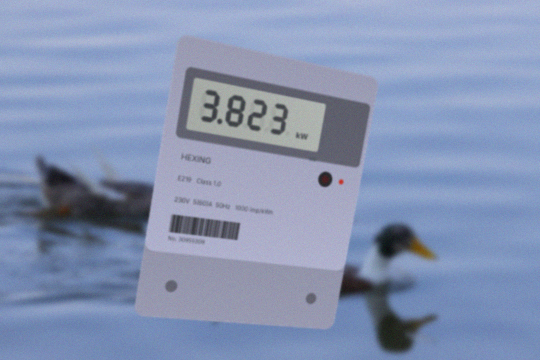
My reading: 3.823,kW
